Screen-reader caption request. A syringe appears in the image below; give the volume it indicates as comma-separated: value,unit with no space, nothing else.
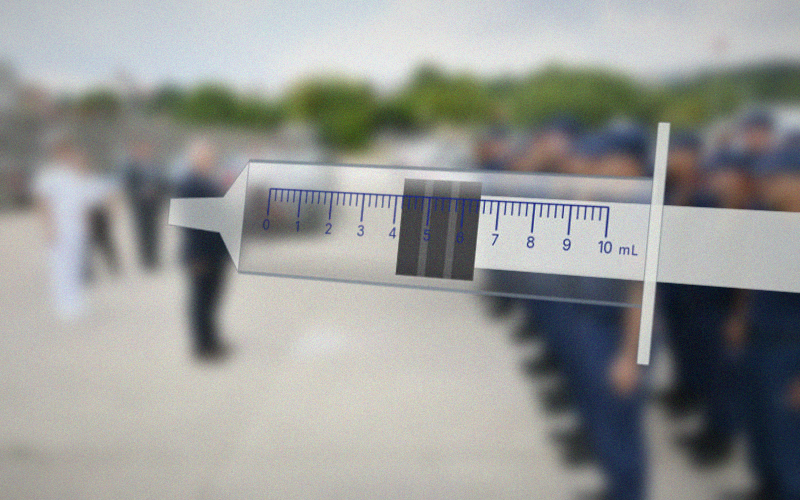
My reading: 4.2,mL
